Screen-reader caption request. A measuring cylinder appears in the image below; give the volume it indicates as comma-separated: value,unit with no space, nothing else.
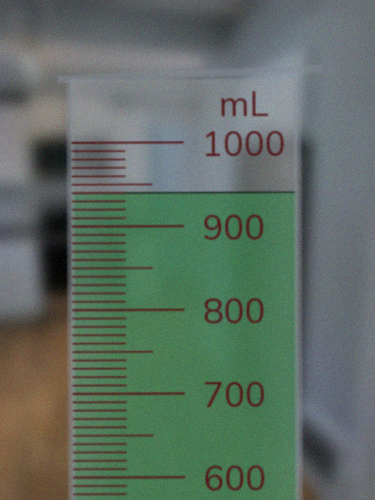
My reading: 940,mL
